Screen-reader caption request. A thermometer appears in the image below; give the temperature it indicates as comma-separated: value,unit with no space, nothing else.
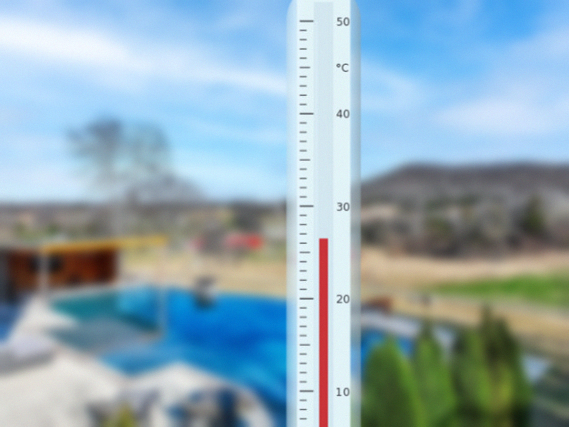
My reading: 26.5,°C
